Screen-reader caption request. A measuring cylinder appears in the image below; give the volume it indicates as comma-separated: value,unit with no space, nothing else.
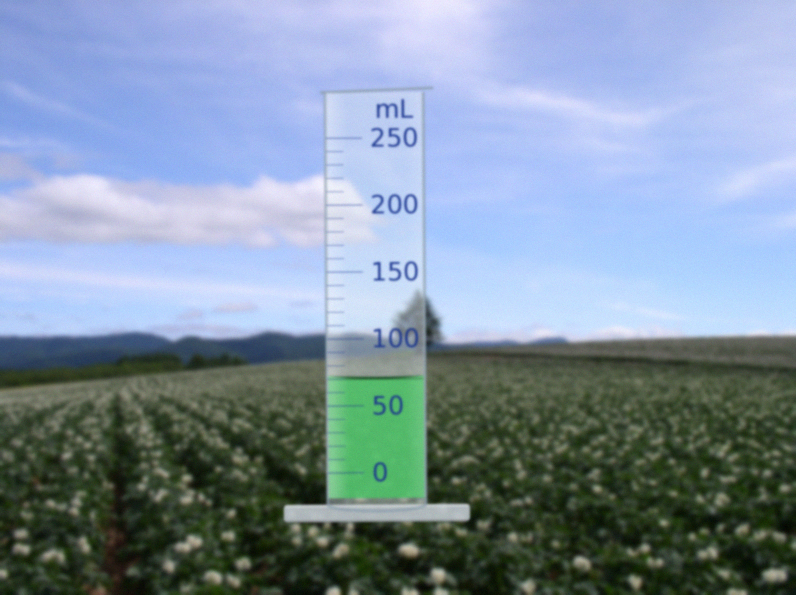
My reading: 70,mL
